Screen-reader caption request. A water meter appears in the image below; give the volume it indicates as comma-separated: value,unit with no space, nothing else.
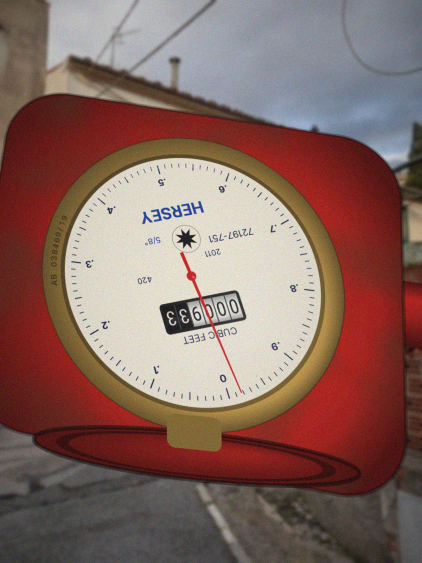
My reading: 932.98,ft³
